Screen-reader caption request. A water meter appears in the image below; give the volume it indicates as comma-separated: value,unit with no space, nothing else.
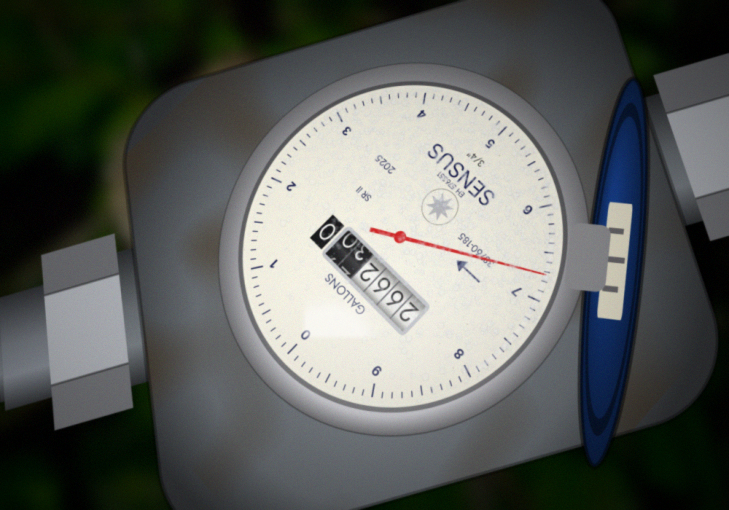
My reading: 2662296.7,gal
